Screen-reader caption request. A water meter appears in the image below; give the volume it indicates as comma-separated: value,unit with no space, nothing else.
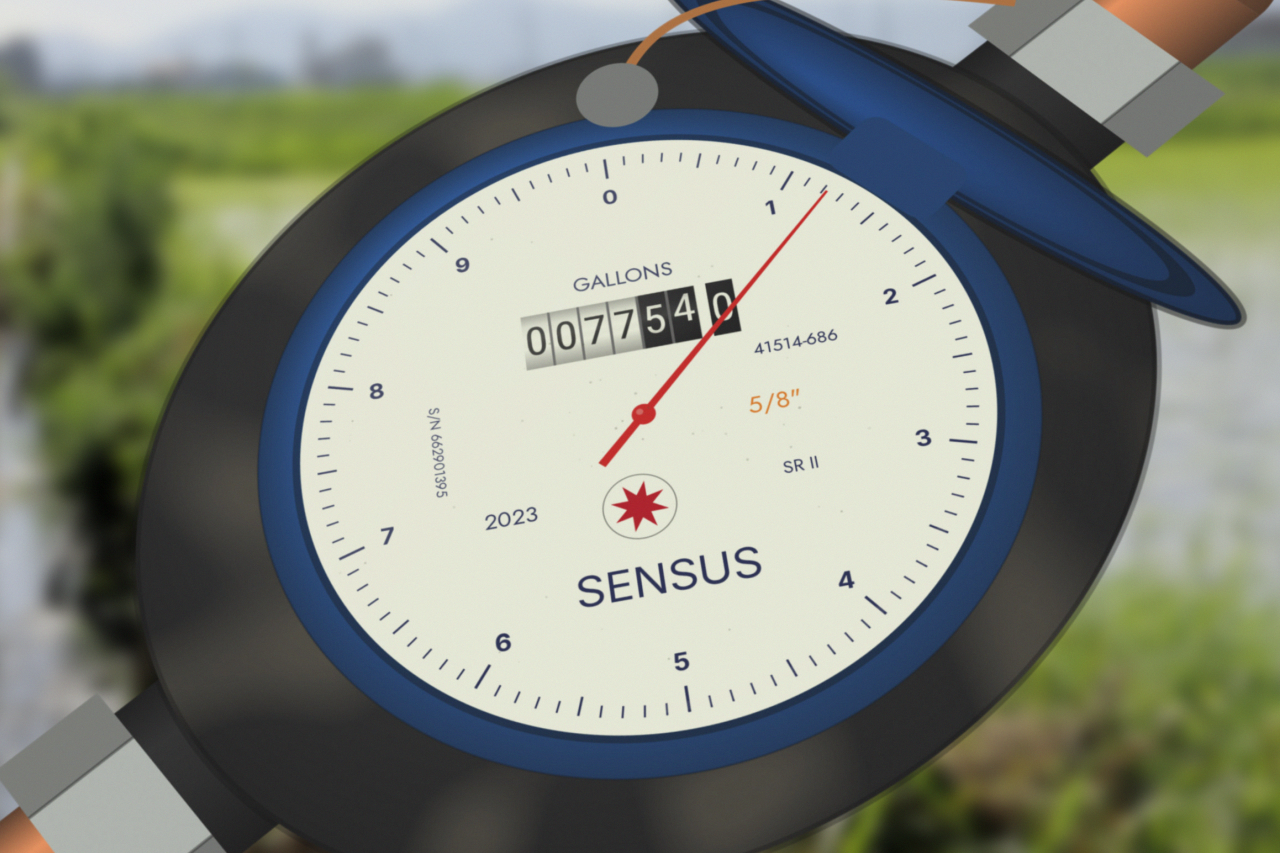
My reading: 77541.2,gal
